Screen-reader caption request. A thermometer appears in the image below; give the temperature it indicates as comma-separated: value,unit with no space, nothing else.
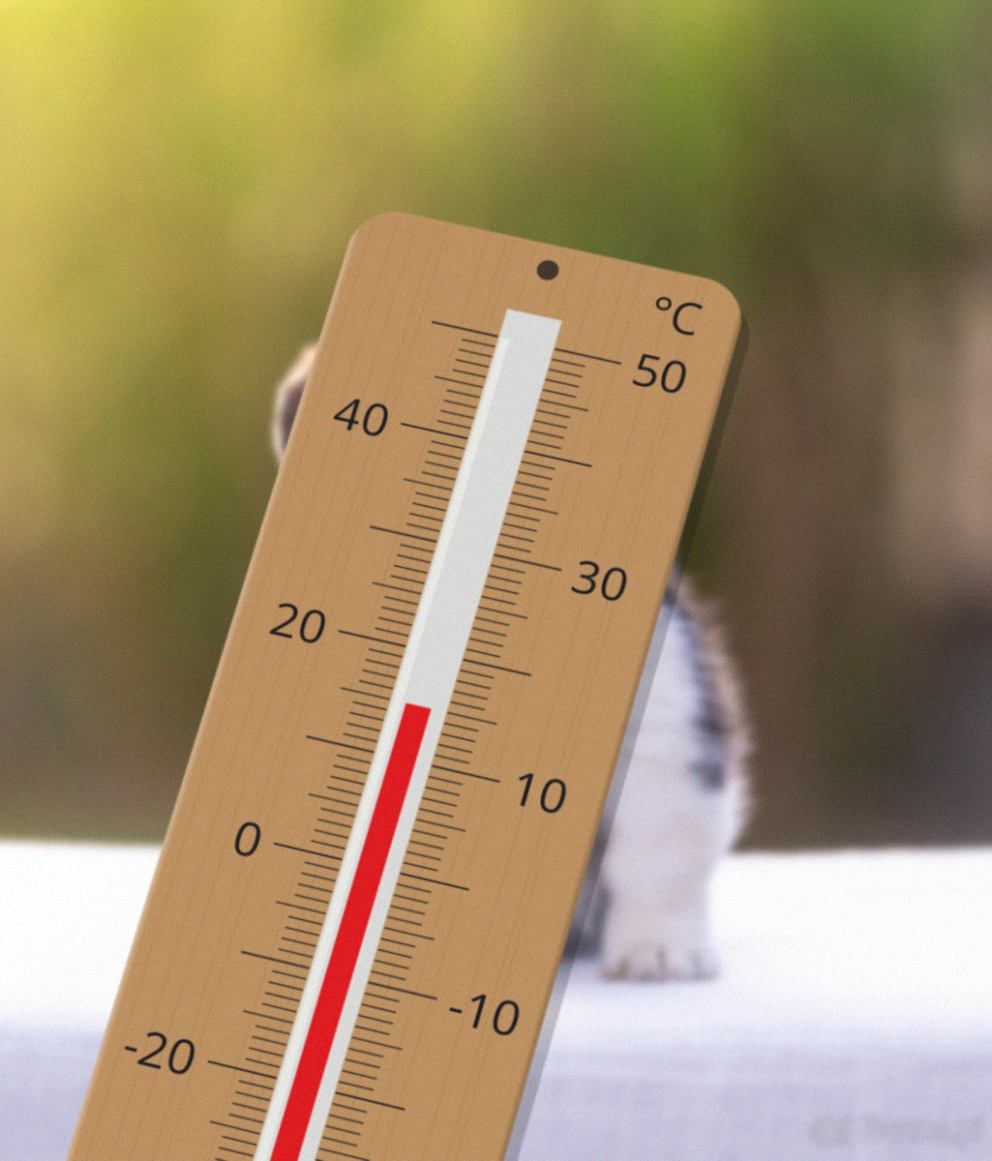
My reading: 15,°C
